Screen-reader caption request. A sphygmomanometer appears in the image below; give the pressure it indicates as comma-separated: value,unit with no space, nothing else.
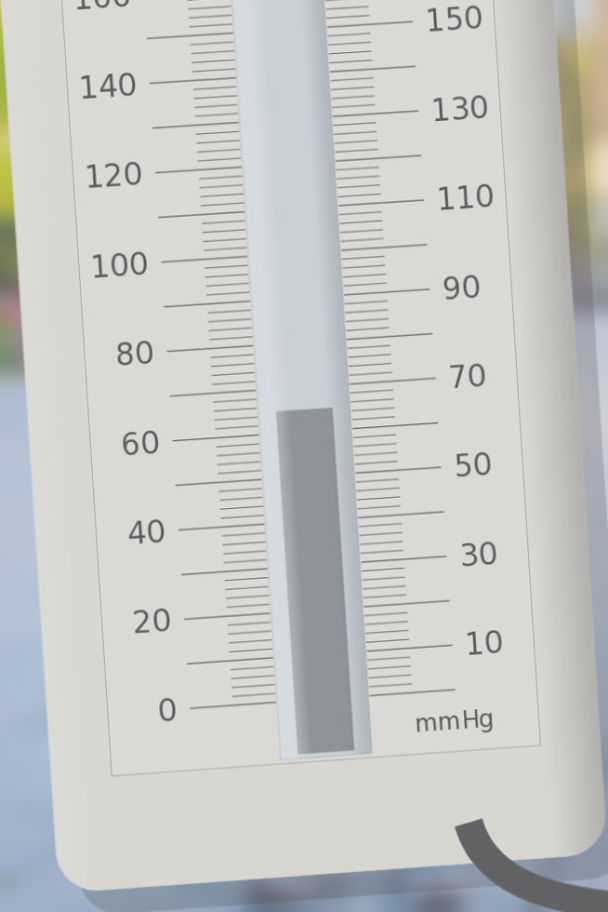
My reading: 65,mmHg
